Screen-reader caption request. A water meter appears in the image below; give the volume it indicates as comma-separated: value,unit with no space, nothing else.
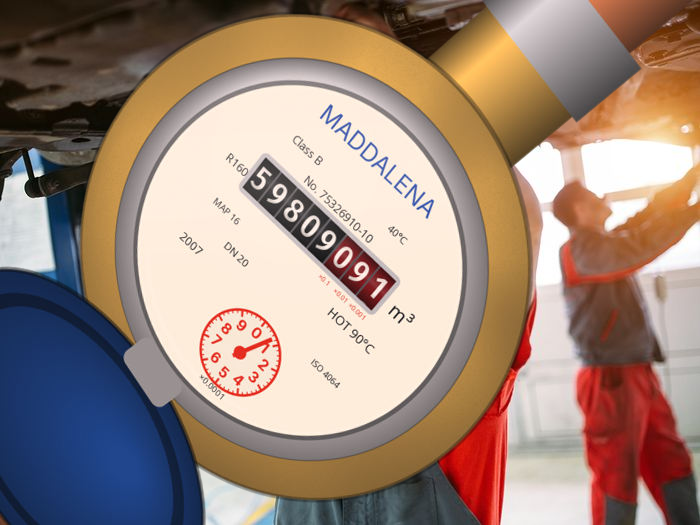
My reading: 59809.0910,m³
